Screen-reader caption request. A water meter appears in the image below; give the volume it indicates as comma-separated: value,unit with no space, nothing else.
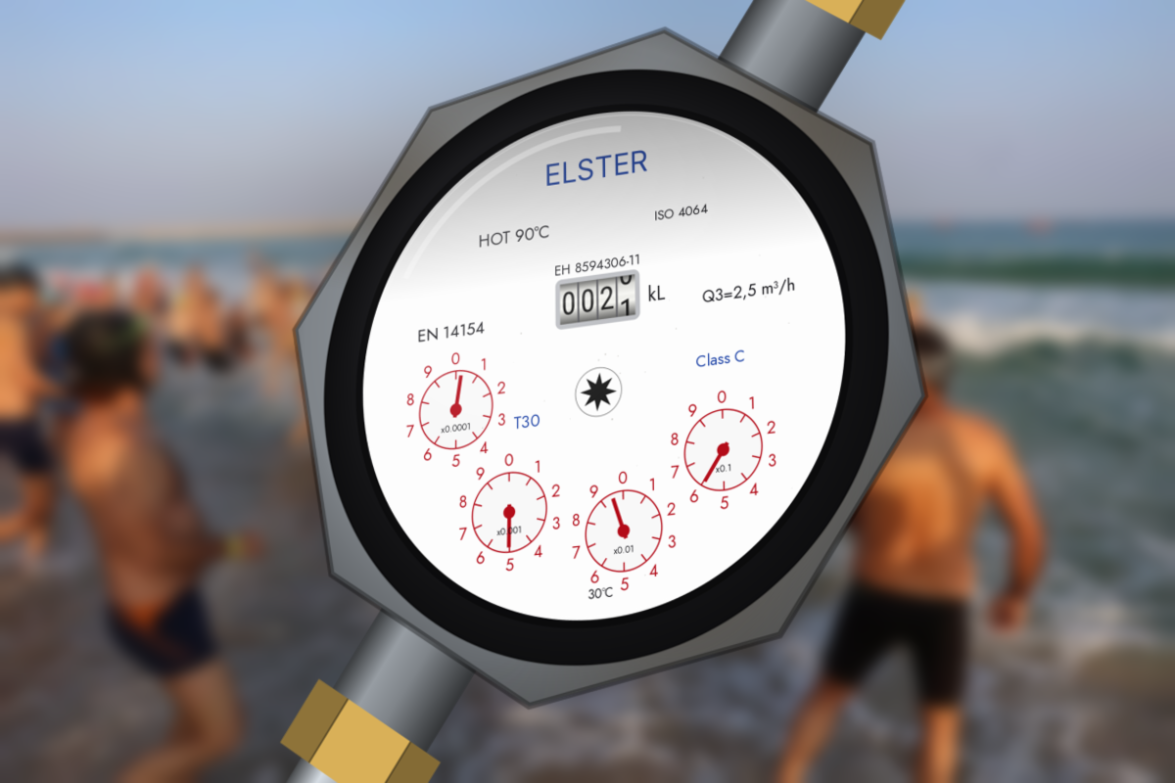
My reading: 20.5950,kL
